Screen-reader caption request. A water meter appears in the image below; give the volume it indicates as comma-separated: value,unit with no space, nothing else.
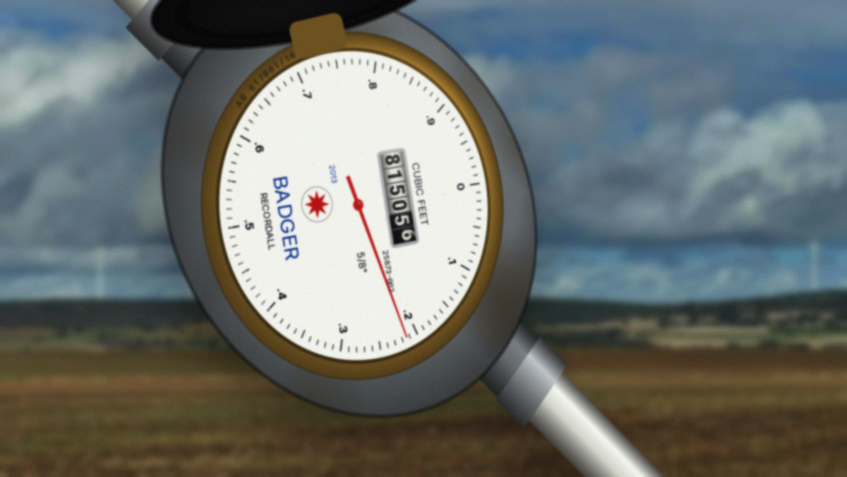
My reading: 815056.21,ft³
